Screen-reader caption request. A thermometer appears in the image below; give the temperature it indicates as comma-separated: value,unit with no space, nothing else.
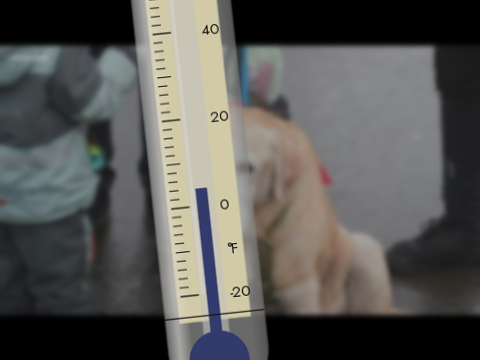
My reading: 4,°F
